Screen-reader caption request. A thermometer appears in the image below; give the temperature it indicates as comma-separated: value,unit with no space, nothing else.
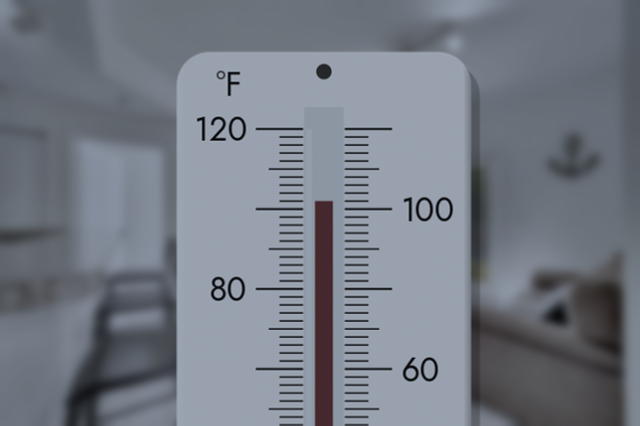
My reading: 102,°F
